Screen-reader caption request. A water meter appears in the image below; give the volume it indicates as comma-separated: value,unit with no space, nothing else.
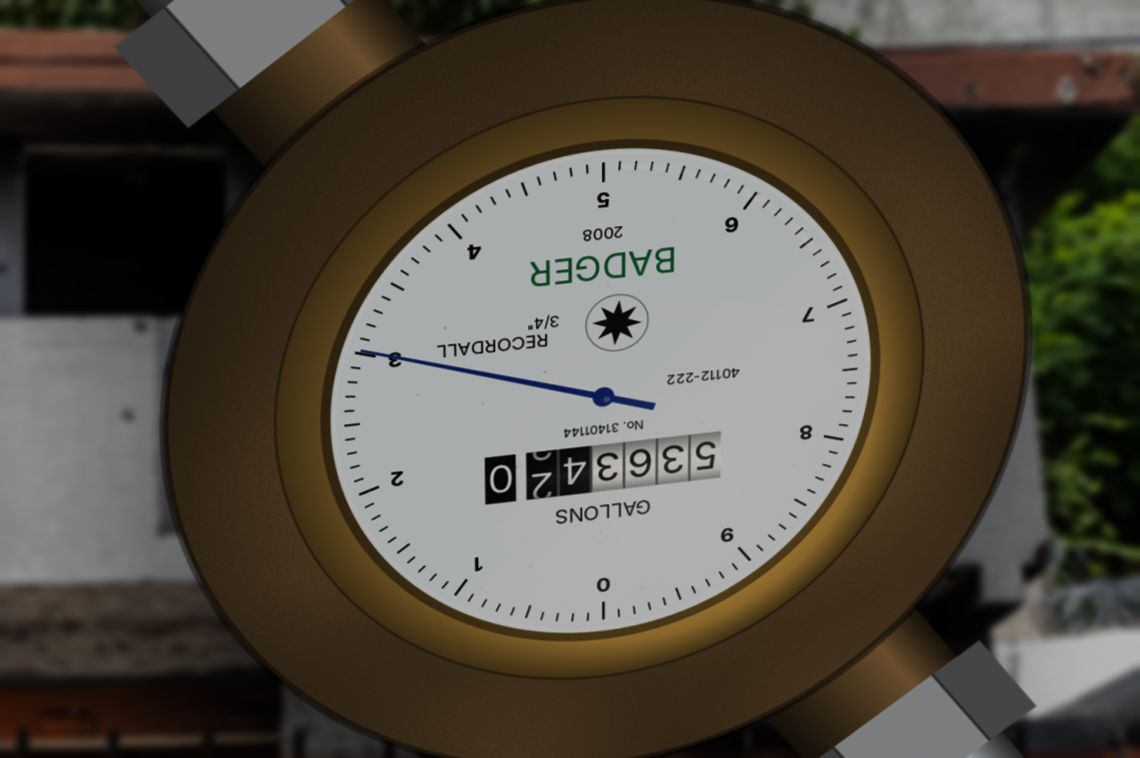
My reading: 5363423.0,gal
